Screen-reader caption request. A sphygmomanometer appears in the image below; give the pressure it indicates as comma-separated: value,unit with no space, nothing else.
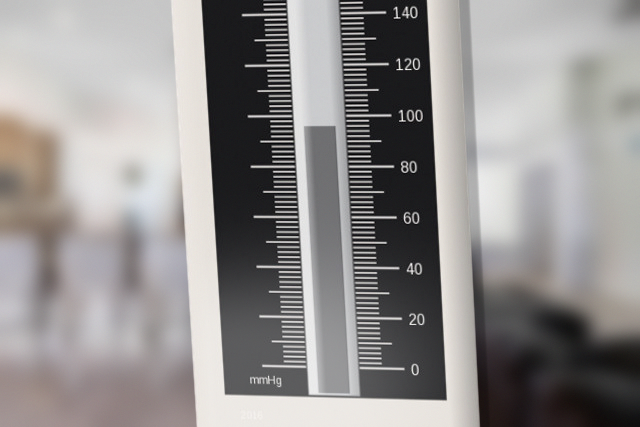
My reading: 96,mmHg
